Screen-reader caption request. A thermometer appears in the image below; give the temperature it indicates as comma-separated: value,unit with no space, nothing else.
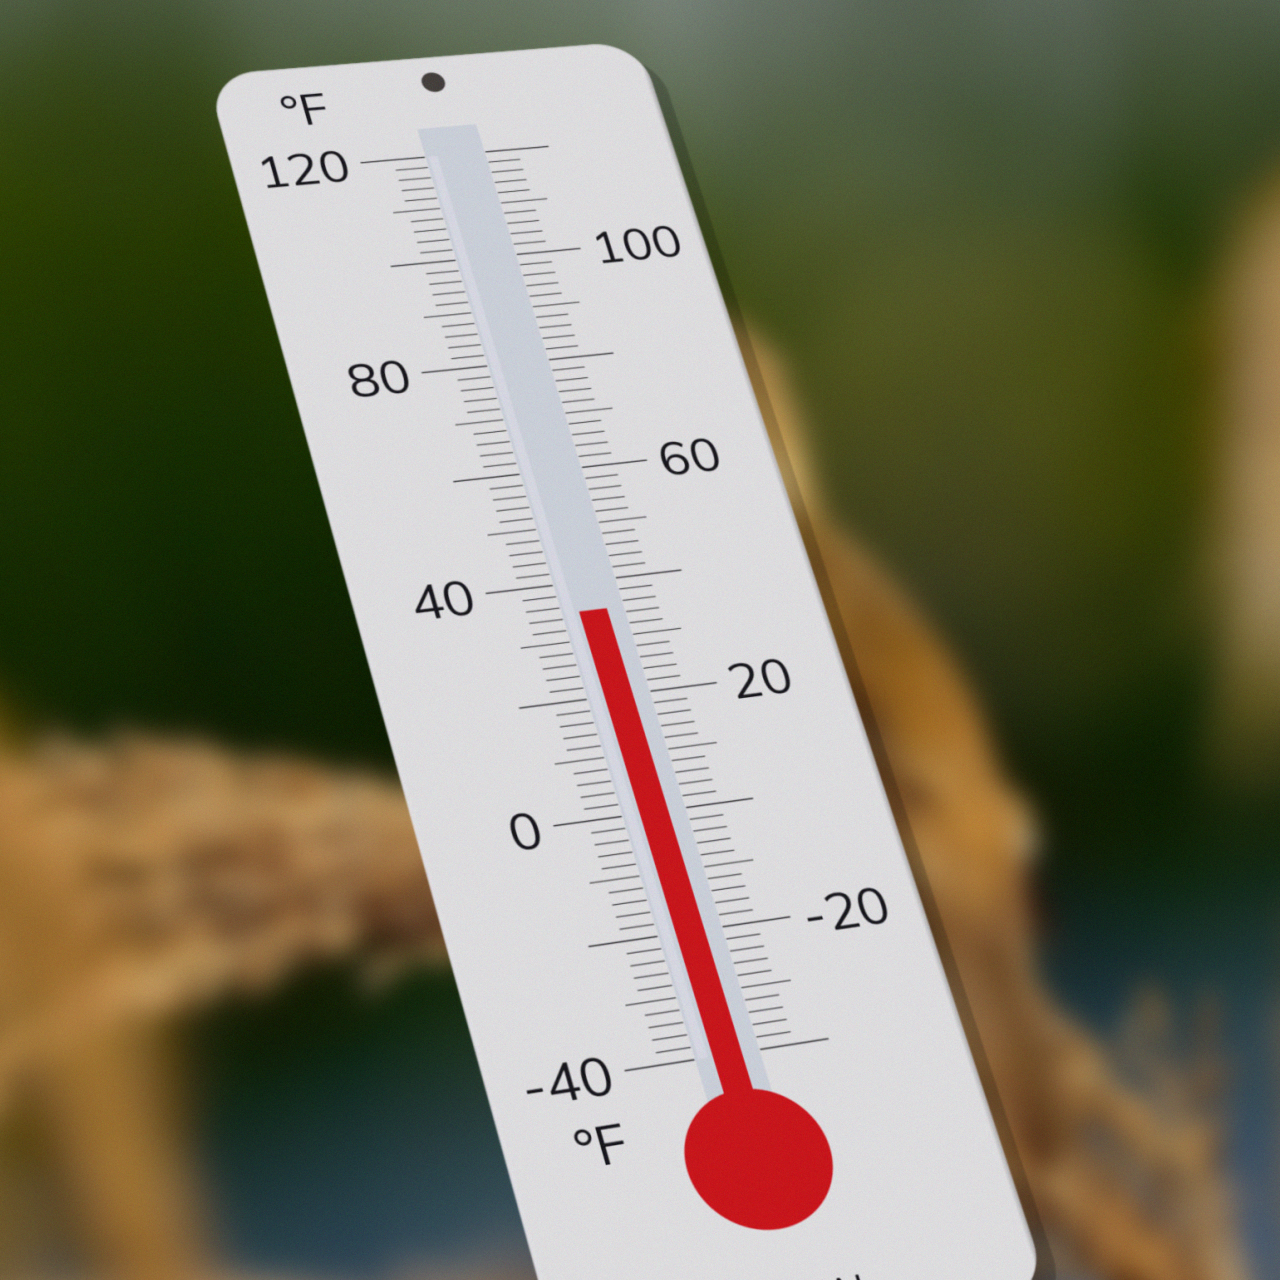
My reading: 35,°F
